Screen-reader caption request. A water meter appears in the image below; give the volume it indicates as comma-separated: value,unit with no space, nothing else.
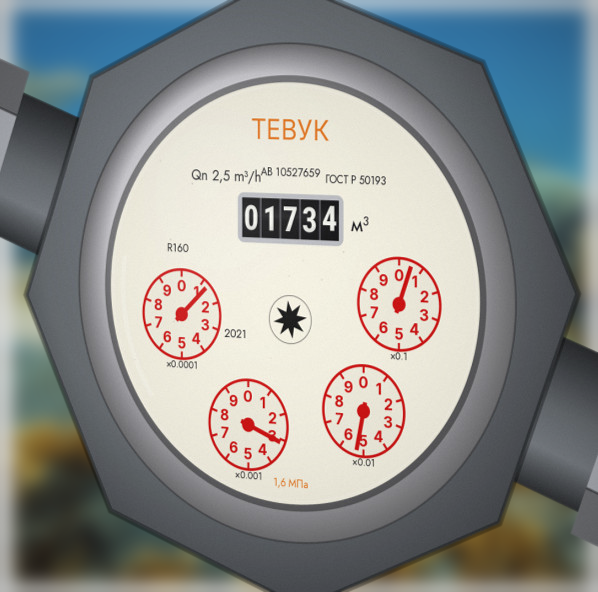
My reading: 1734.0531,m³
